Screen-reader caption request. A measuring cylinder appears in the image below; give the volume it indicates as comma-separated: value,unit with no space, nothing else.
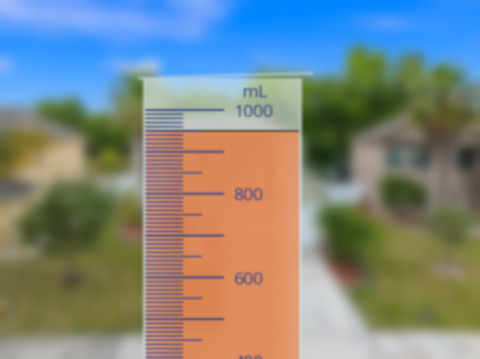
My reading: 950,mL
